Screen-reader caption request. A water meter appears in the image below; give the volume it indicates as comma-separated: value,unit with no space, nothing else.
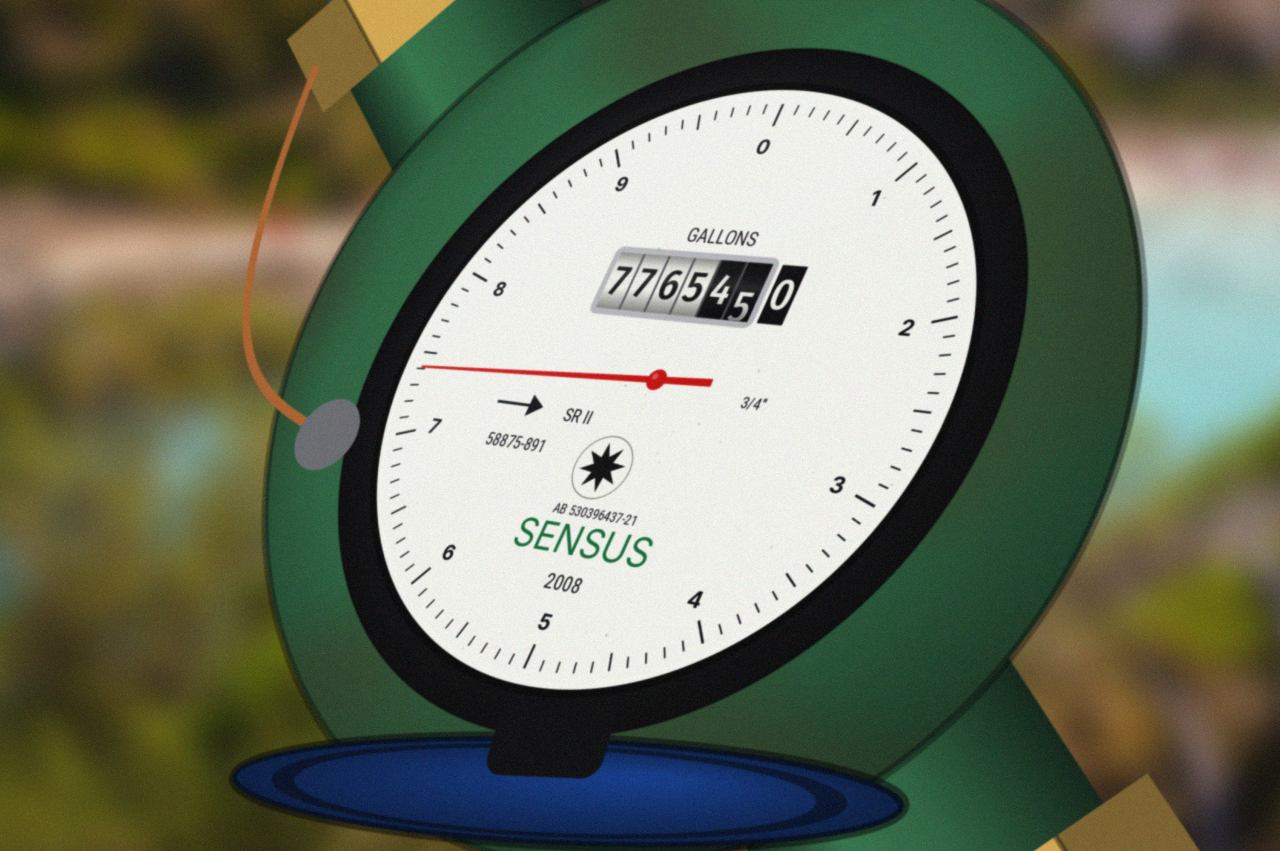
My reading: 7765447.4,gal
